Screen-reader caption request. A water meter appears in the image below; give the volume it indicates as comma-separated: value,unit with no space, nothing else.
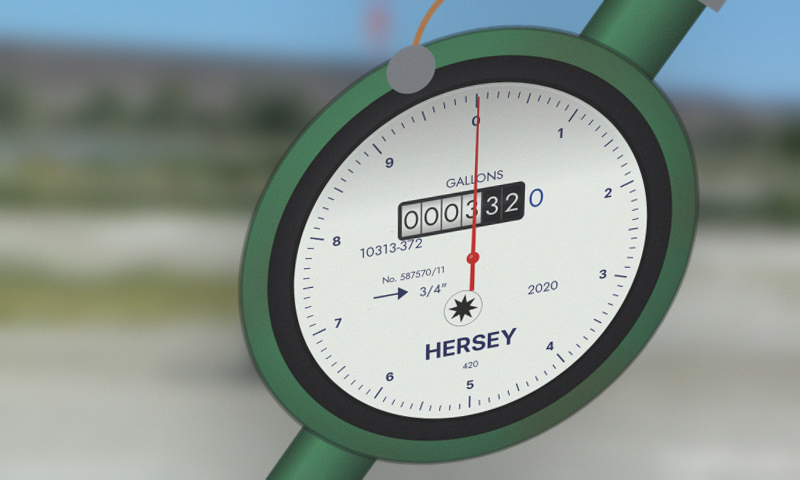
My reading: 3320.0,gal
